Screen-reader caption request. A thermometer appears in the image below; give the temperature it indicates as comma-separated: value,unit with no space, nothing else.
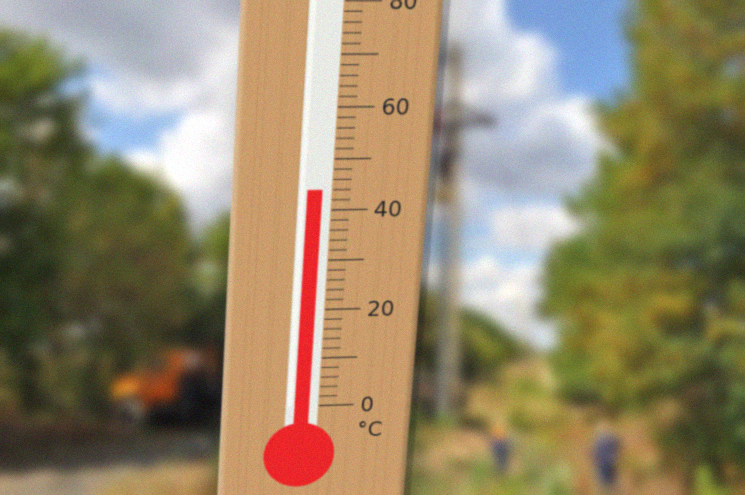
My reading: 44,°C
